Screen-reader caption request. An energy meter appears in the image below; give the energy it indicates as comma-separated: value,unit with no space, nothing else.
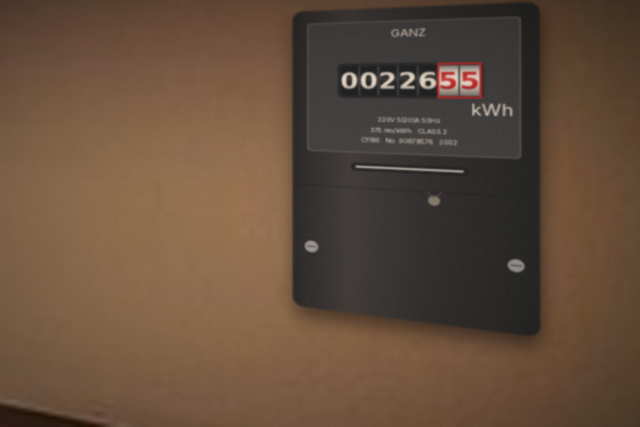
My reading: 226.55,kWh
